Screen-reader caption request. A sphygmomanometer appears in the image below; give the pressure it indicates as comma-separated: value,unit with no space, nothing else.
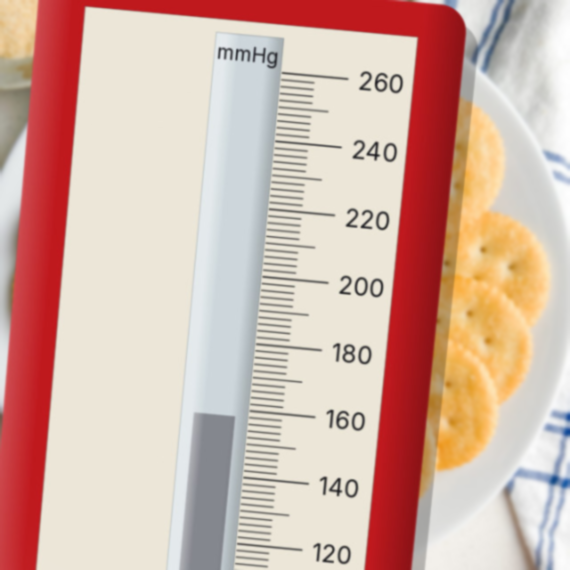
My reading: 158,mmHg
